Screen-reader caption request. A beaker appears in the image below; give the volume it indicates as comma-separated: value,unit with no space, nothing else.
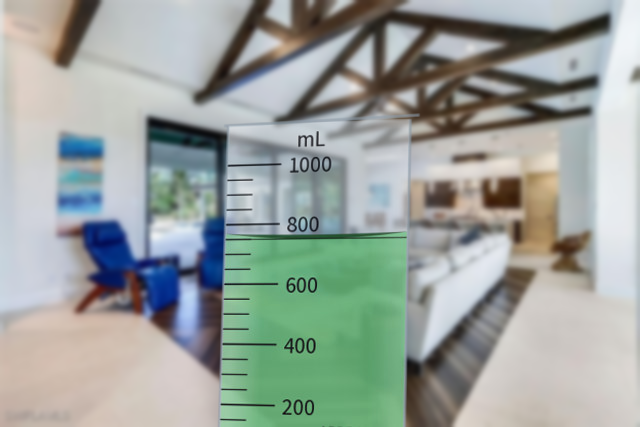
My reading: 750,mL
